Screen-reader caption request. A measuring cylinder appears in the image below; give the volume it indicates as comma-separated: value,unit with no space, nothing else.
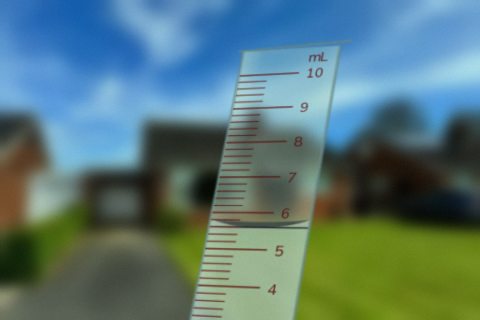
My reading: 5.6,mL
